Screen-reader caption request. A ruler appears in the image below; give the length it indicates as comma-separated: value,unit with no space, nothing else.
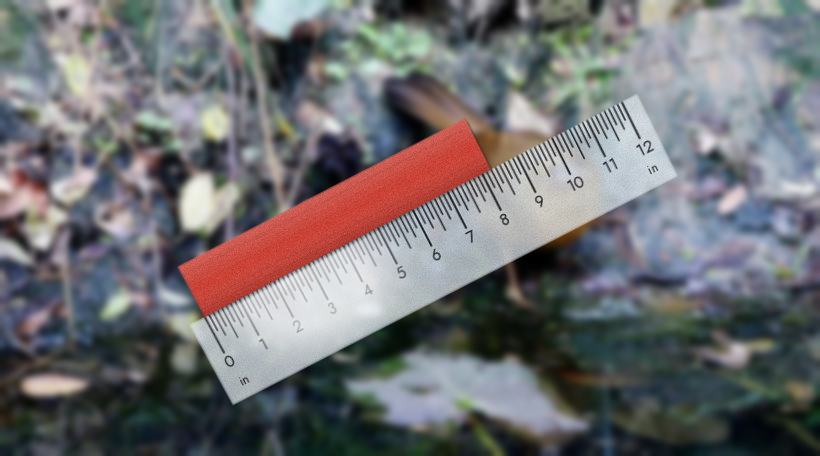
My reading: 8.25,in
